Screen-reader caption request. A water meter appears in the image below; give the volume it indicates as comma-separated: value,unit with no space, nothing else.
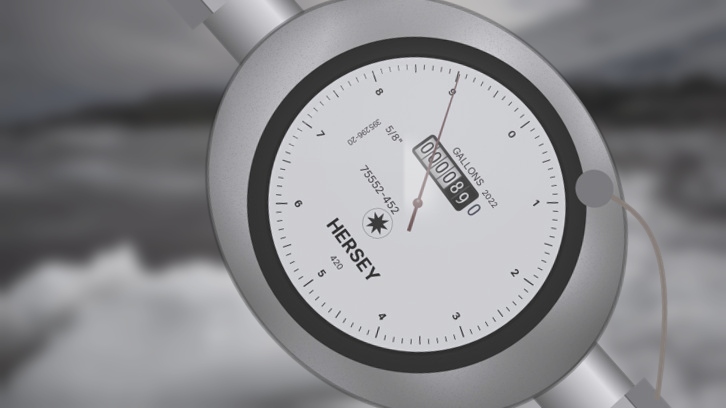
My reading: 889.0,gal
